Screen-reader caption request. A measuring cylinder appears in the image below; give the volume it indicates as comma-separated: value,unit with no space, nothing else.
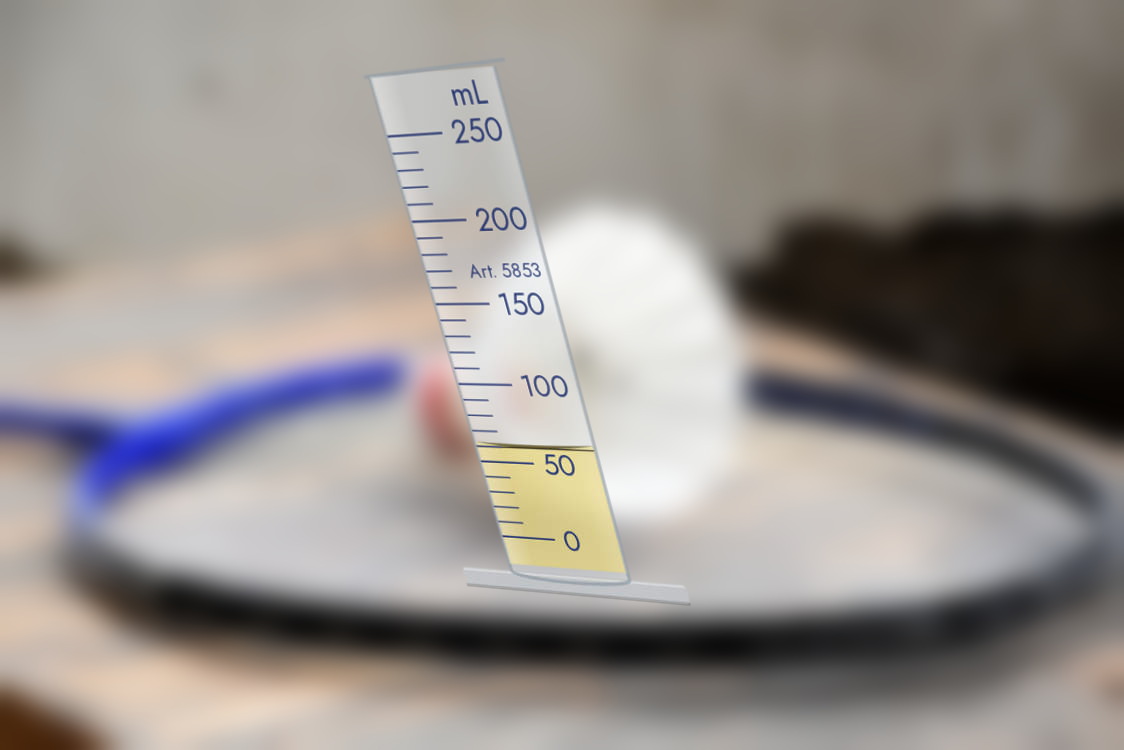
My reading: 60,mL
